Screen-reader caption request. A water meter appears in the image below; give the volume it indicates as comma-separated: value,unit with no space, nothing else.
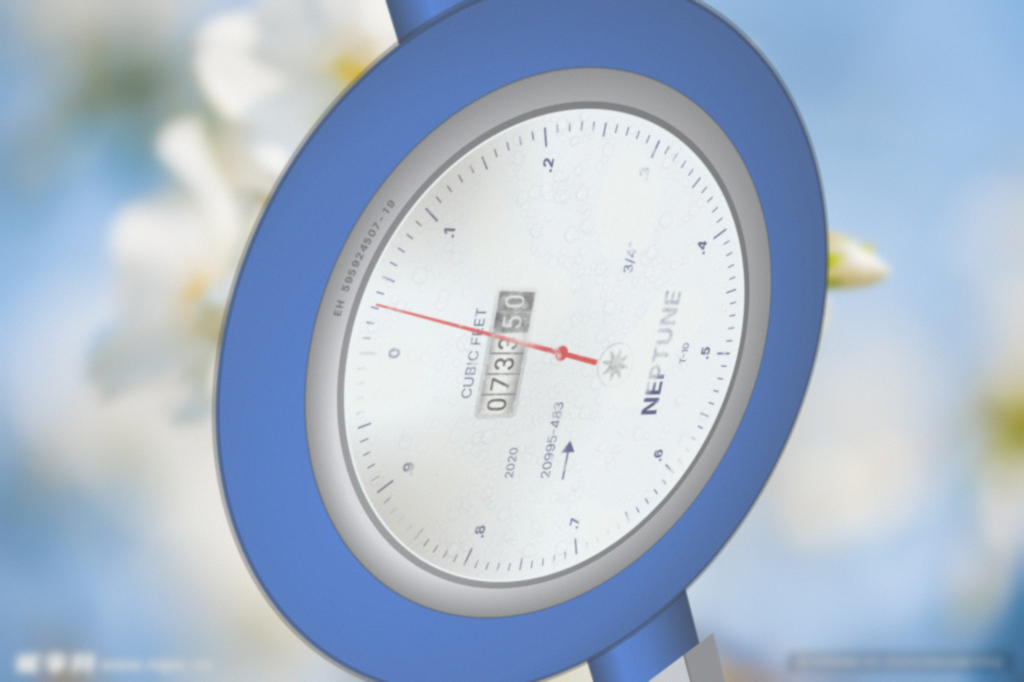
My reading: 73350.03,ft³
